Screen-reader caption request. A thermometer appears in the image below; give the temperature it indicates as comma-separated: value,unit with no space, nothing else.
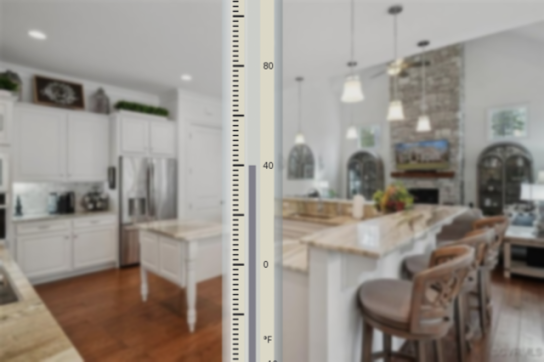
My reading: 40,°F
